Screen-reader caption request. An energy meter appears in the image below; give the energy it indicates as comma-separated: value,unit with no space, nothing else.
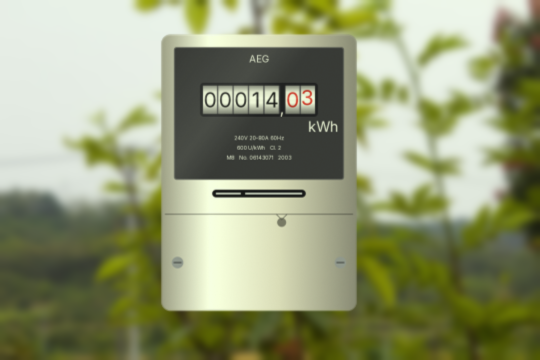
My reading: 14.03,kWh
